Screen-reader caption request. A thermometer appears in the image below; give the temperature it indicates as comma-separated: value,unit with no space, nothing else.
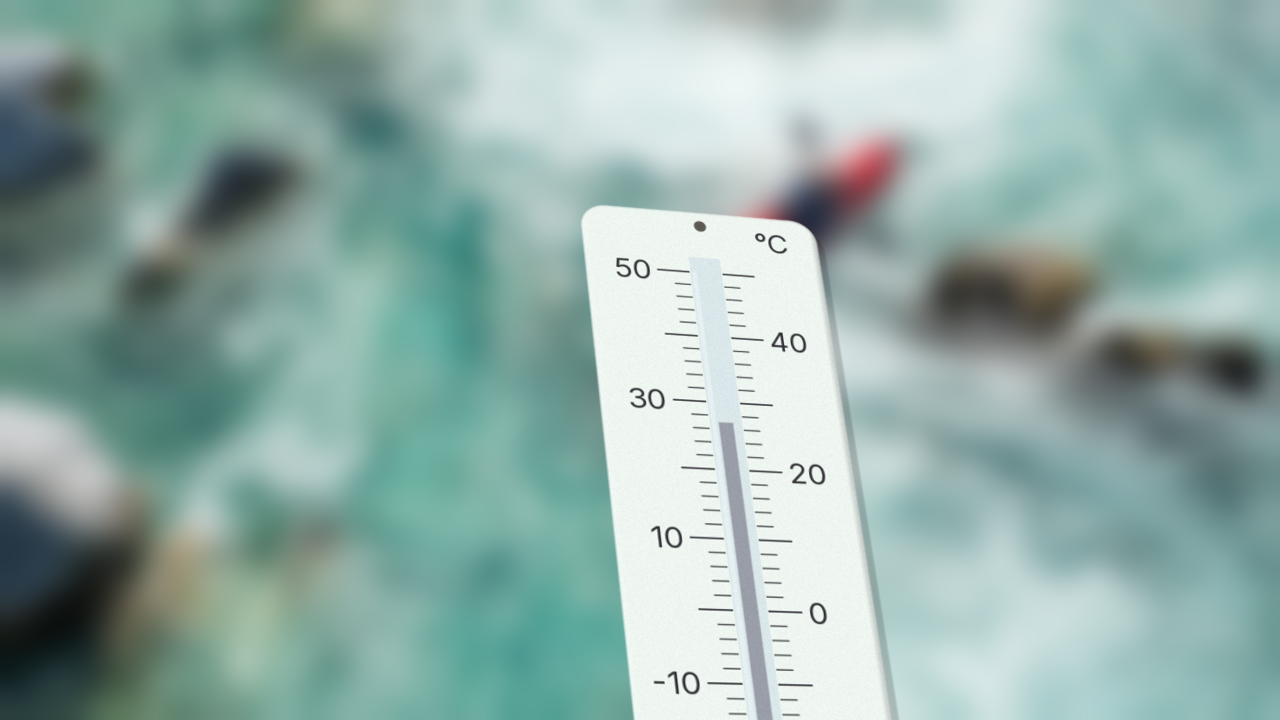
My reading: 27,°C
